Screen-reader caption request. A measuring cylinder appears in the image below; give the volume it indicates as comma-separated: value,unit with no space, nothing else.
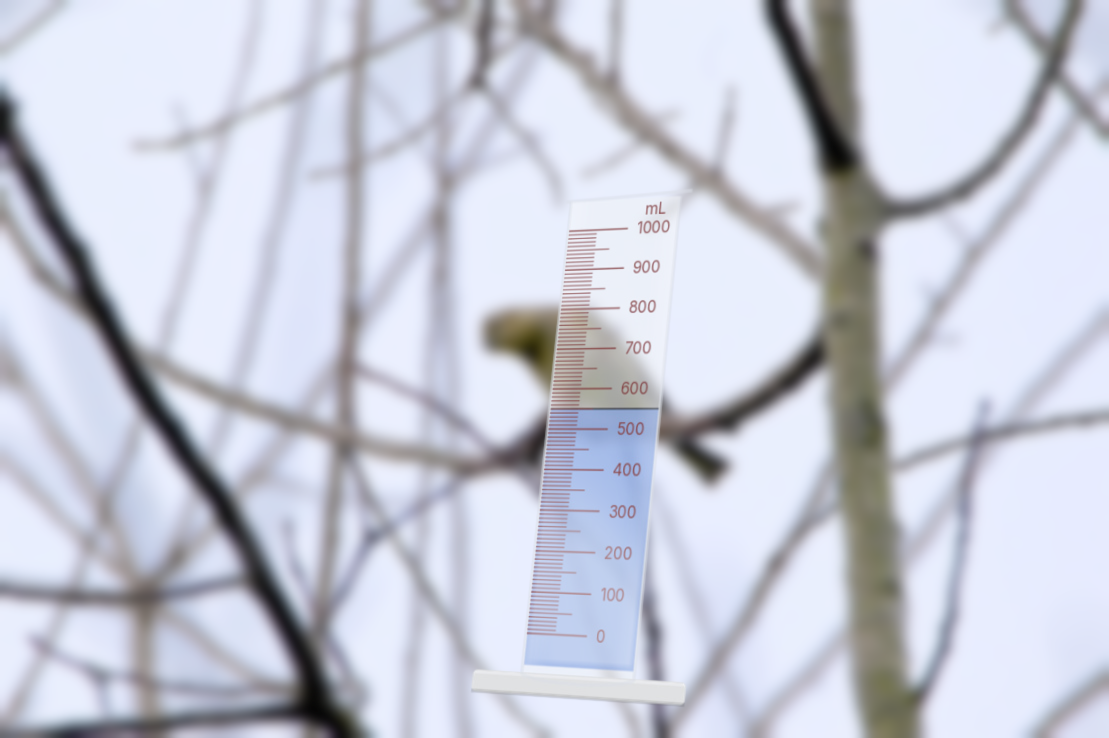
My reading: 550,mL
